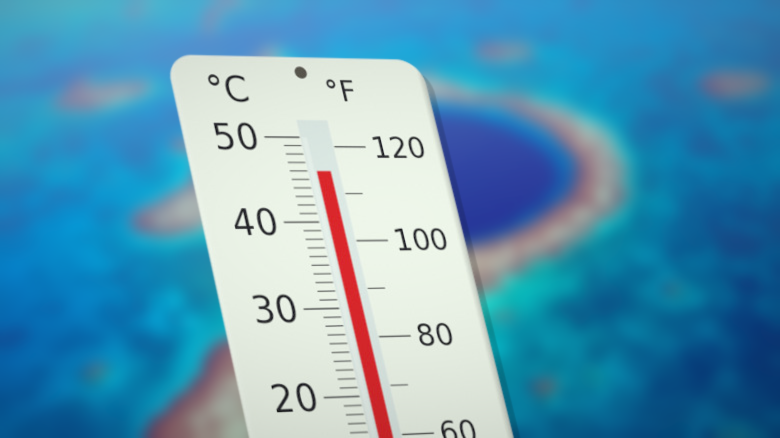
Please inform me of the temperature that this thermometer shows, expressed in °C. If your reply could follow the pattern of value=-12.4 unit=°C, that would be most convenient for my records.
value=46 unit=°C
